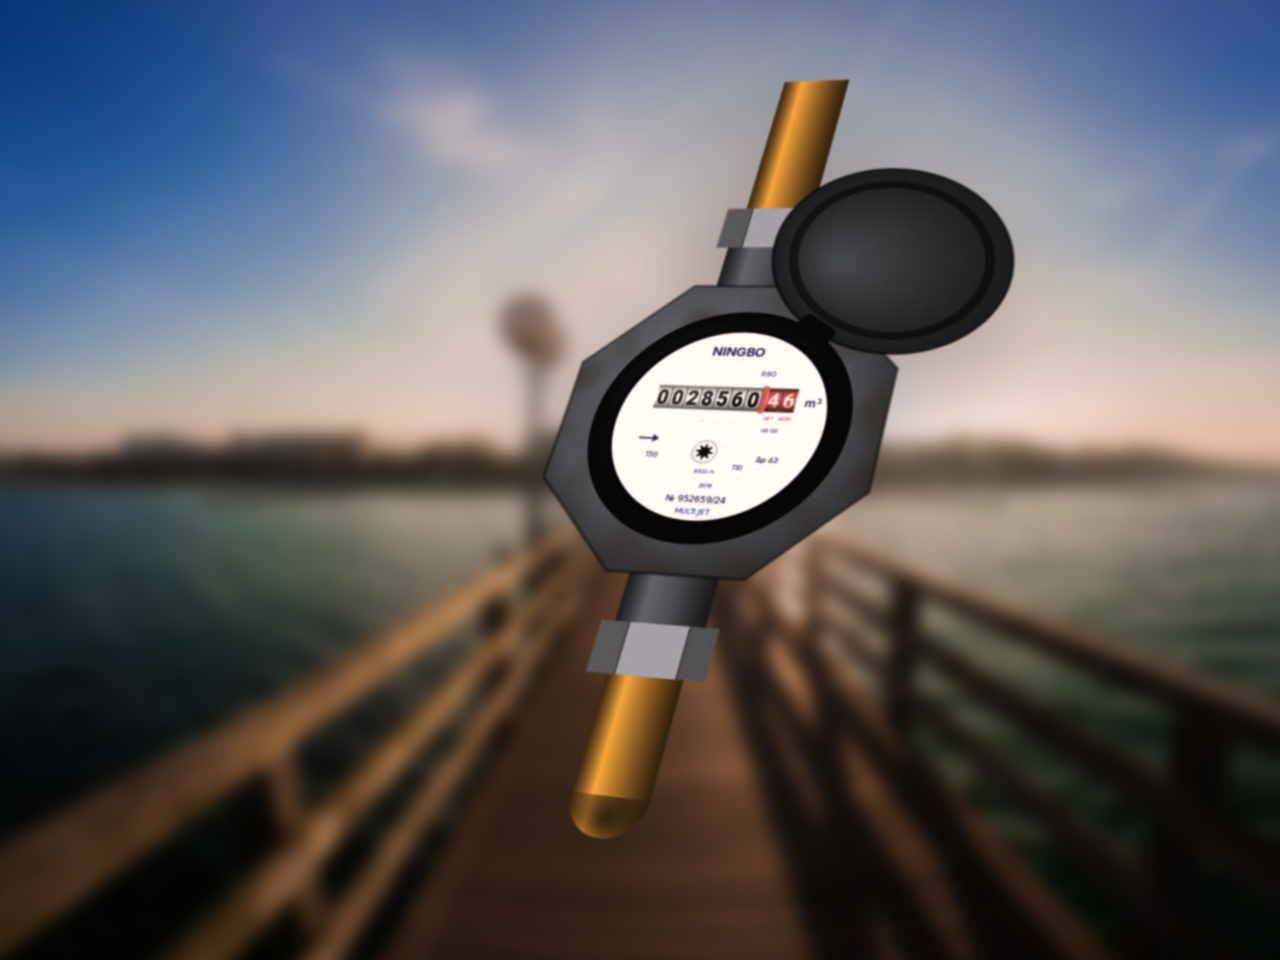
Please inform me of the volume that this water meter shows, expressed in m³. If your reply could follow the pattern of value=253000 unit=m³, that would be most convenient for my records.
value=28560.46 unit=m³
